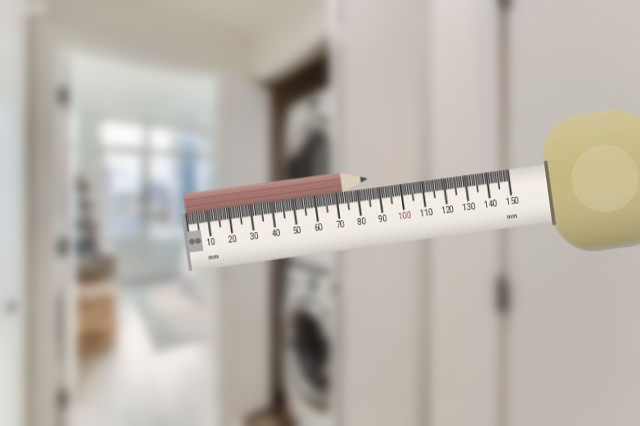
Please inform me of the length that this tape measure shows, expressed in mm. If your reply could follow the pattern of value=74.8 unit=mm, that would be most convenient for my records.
value=85 unit=mm
